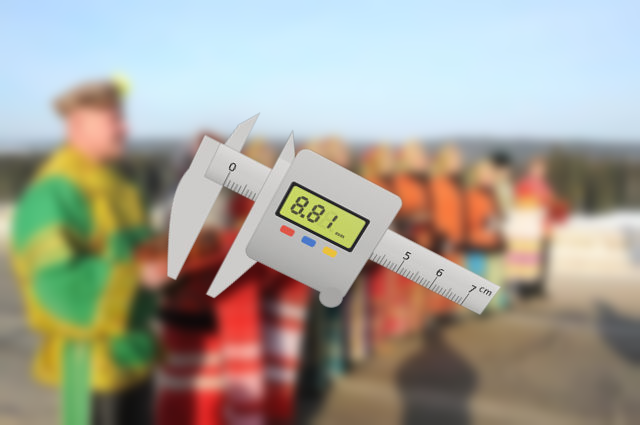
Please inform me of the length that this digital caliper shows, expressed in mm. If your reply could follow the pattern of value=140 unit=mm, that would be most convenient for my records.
value=8.81 unit=mm
